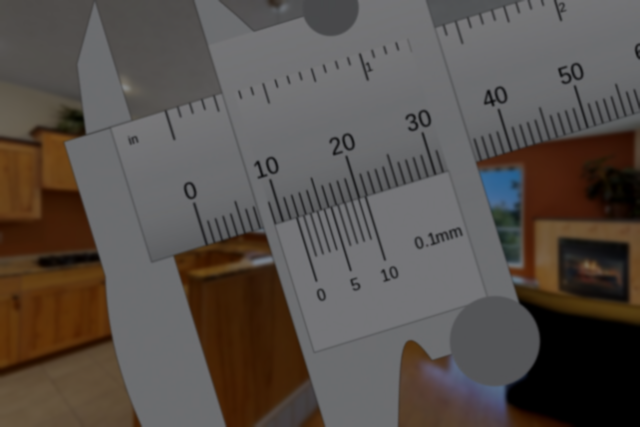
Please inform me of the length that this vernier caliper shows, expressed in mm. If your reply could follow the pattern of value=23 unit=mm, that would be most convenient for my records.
value=11.8 unit=mm
